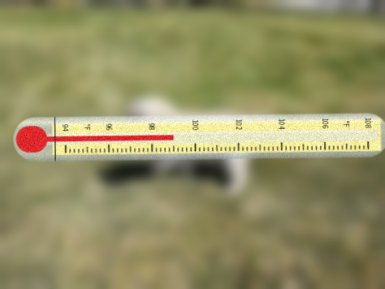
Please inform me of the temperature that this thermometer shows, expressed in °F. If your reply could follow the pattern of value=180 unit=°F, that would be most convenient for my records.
value=99 unit=°F
